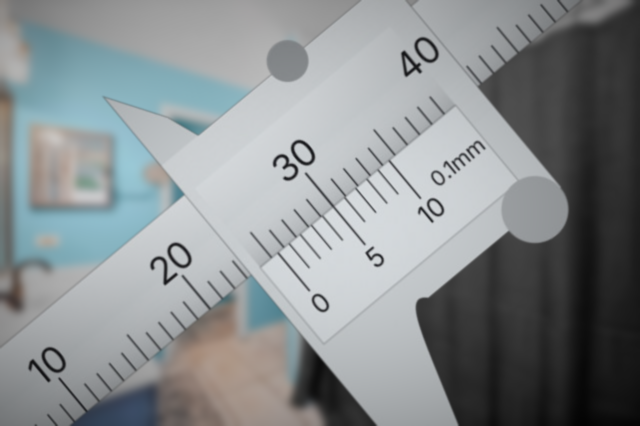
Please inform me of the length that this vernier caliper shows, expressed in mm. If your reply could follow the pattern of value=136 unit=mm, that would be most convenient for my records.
value=25.5 unit=mm
